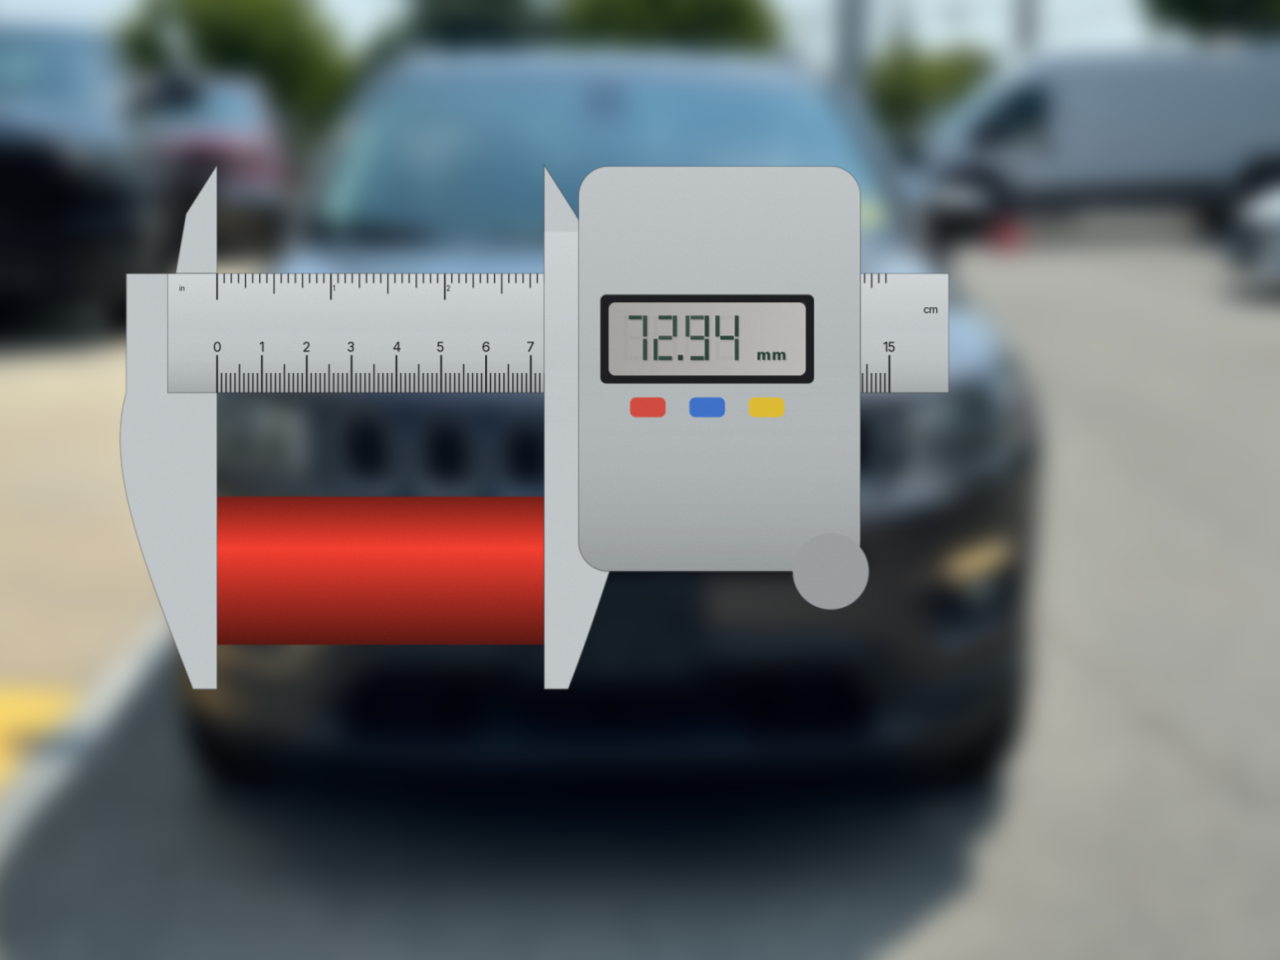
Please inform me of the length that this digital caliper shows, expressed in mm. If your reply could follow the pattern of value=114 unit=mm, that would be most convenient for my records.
value=72.94 unit=mm
